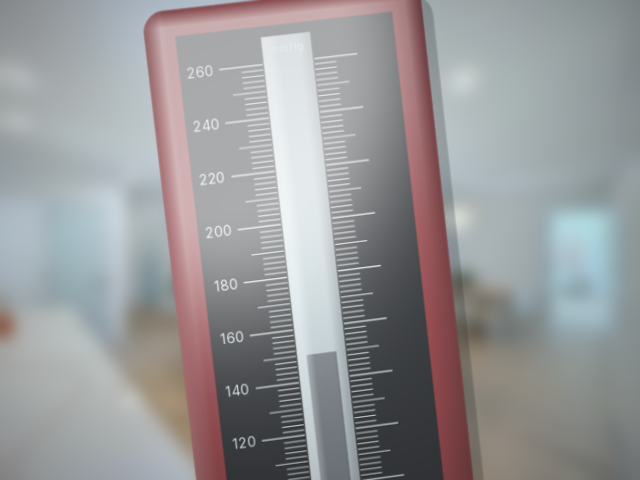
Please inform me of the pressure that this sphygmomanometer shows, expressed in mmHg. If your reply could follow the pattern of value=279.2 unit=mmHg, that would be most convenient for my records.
value=150 unit=mmHg
